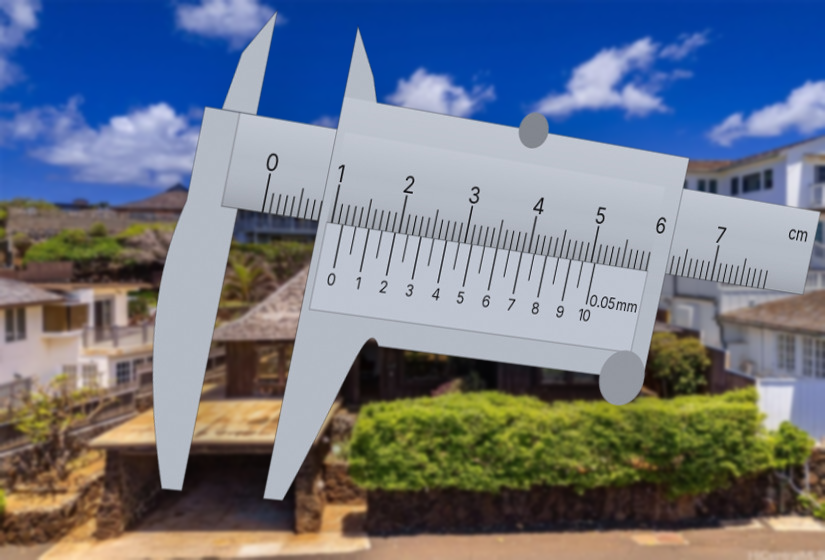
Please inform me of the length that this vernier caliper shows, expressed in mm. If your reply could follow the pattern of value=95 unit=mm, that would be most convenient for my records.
value=11.6 unit=mm
